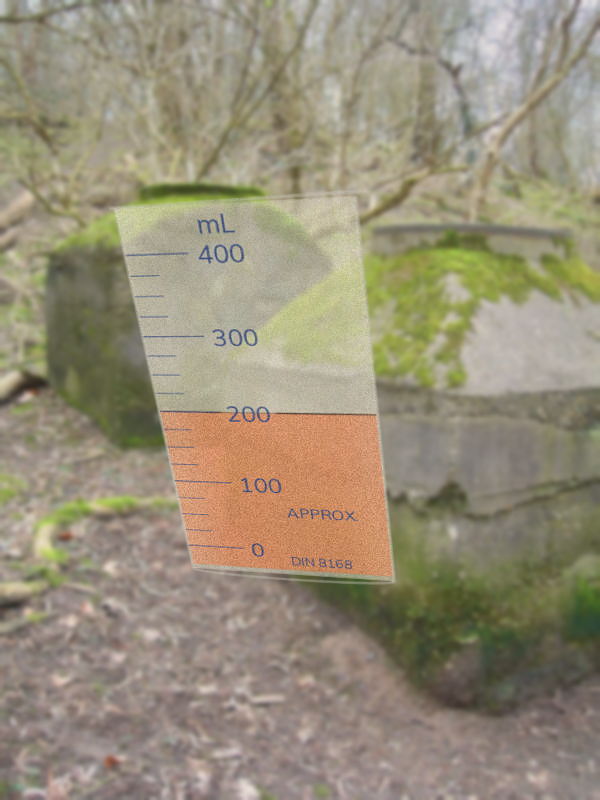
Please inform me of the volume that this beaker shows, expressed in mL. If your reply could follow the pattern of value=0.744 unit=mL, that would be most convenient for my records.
value=200 unit=mL
